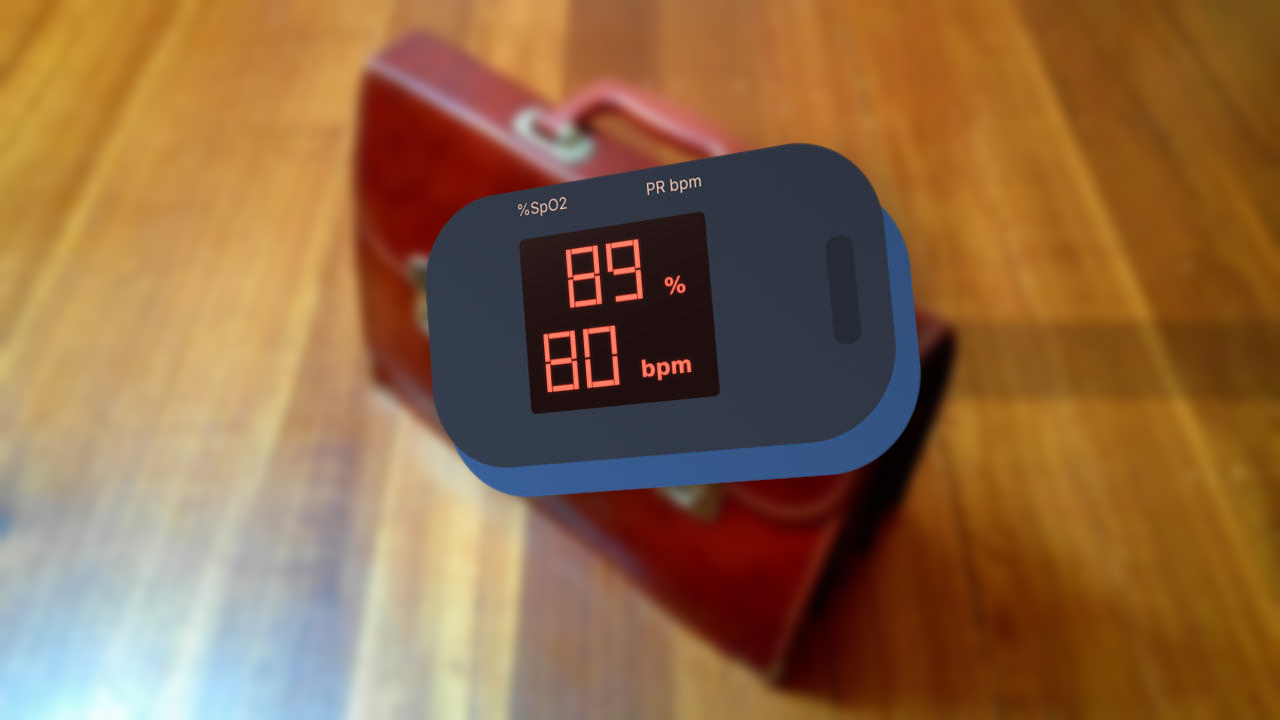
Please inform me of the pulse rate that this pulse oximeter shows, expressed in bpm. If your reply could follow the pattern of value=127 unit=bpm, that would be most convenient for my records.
value=80 unit=bpm
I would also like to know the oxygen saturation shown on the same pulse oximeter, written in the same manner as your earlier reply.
value=89 unit=%
